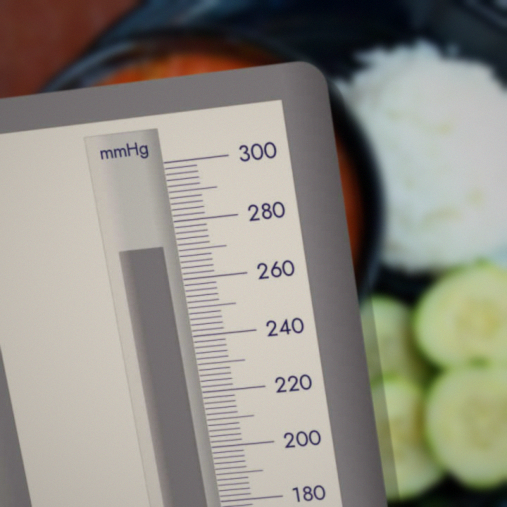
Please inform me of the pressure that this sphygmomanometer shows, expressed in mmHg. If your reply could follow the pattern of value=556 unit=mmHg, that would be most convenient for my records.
value=272 unit=mmHg
